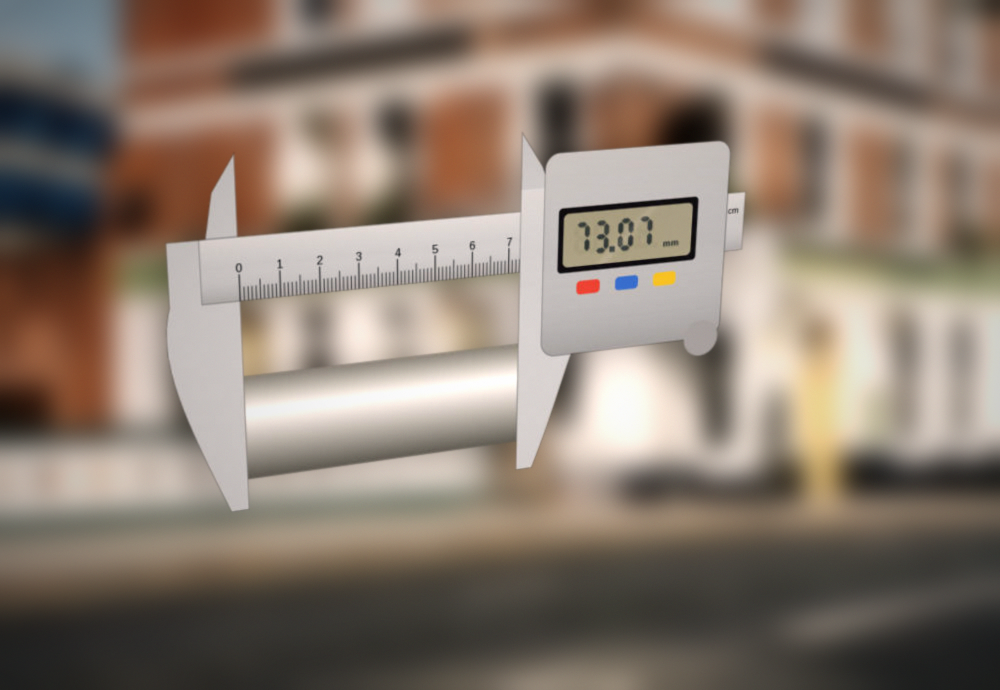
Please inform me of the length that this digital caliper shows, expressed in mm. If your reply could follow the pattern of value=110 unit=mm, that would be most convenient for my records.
value=73.07 unit=mm
